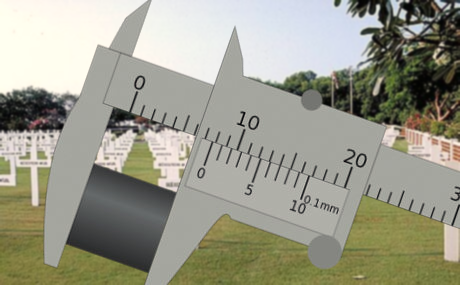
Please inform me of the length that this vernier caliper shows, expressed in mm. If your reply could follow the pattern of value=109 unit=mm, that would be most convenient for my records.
value=7.7 unit=mm
